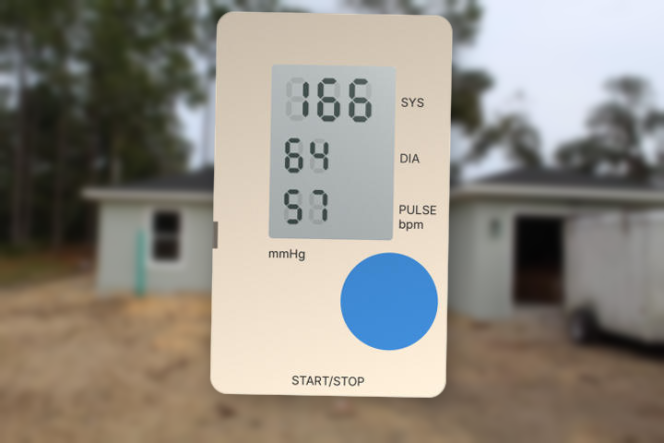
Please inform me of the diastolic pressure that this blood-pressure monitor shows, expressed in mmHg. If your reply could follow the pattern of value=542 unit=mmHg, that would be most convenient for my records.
value=64 unit=mmHg
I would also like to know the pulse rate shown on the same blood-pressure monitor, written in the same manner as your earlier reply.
value=57 unit=bpm
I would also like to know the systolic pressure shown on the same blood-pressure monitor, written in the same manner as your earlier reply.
value=166 unit=mmHg
